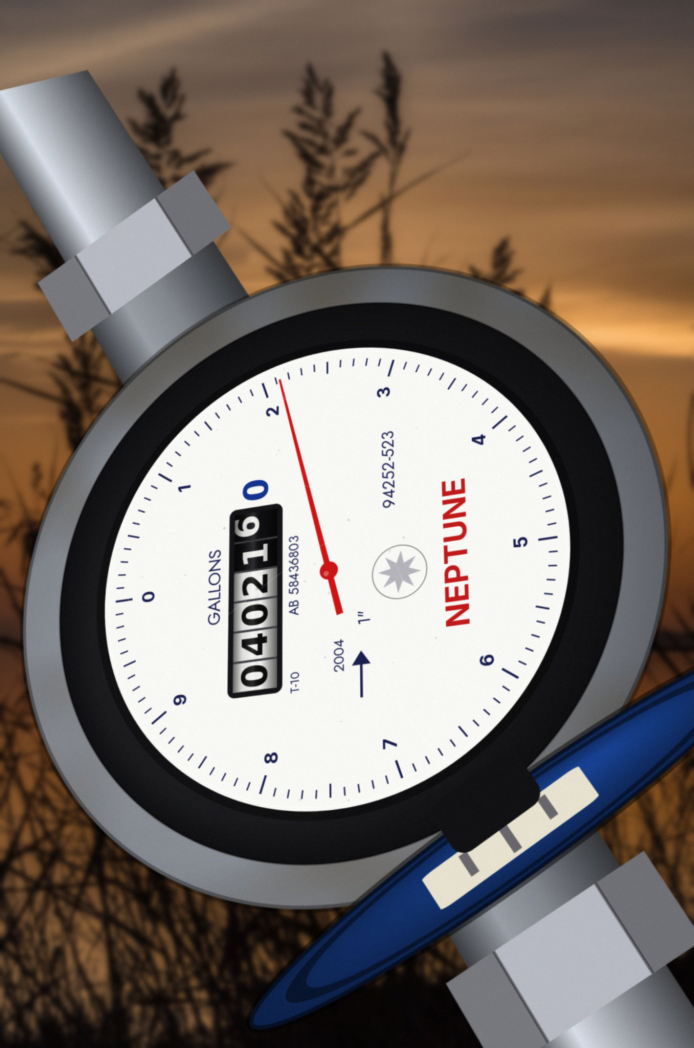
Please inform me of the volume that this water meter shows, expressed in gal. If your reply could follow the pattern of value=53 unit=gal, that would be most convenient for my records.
value=402162.1 unit=gal
